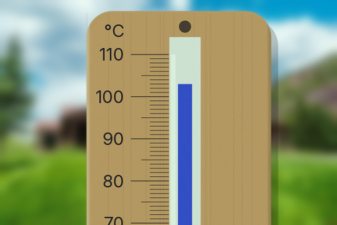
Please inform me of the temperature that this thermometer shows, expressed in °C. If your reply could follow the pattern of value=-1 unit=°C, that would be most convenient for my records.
value=103 unit=°C
